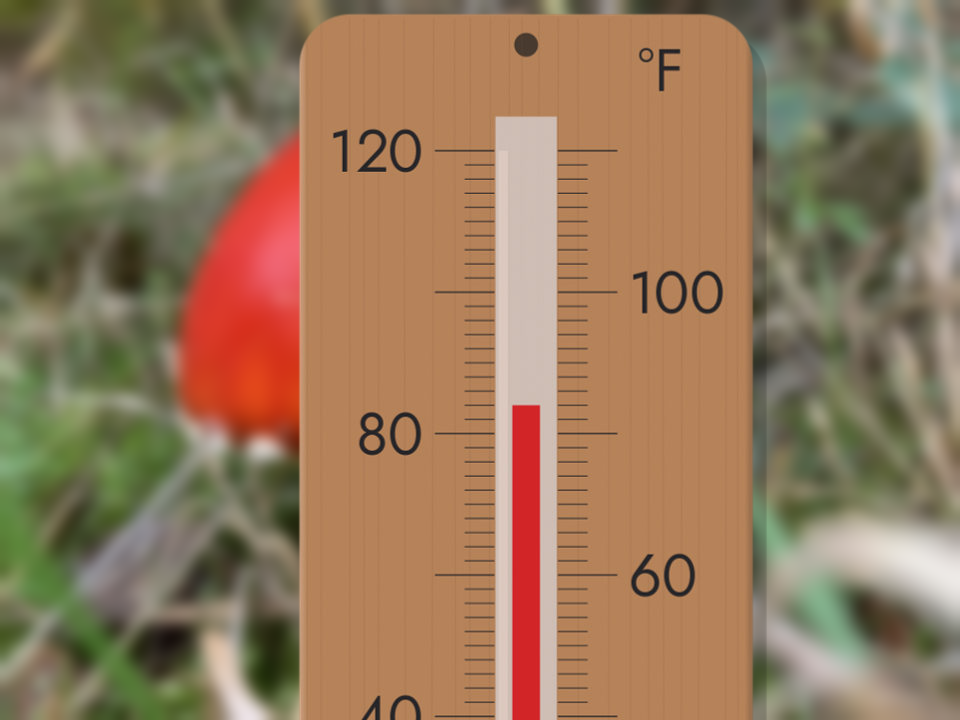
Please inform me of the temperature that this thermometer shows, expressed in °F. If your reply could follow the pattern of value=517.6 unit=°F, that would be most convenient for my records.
value=84 unit=°F
